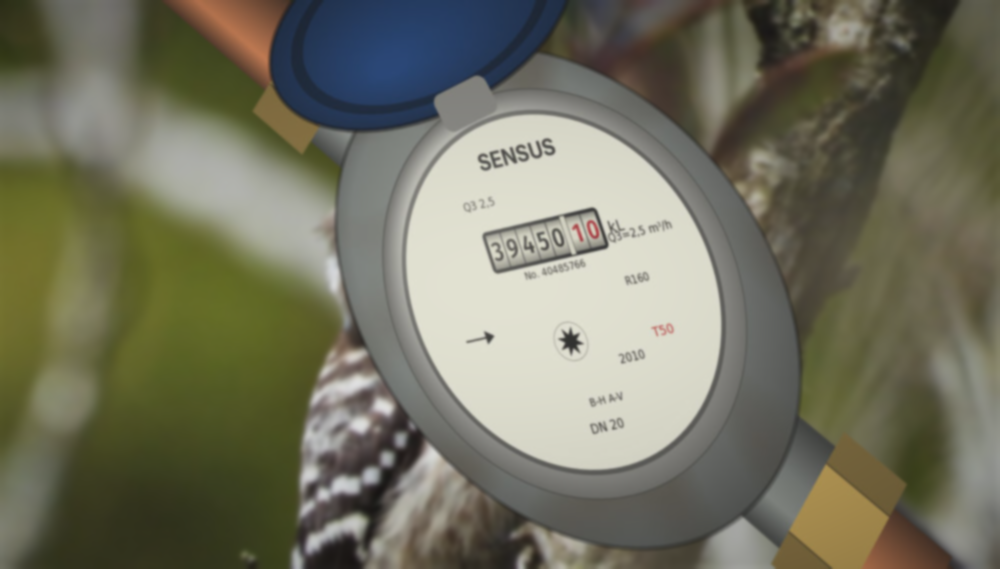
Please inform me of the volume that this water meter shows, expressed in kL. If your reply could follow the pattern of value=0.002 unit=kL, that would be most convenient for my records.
value=39450.10 unit=kL
